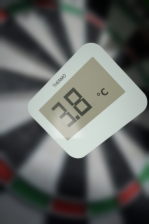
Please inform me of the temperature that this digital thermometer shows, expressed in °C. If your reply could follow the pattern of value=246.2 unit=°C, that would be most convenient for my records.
value=3.8 unit=°C
